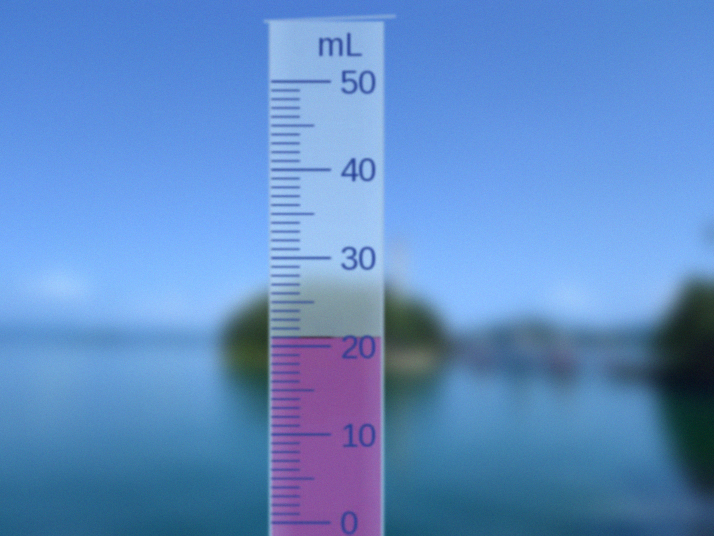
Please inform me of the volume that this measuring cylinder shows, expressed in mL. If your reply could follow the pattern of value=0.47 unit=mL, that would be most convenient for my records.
value=21 unit=mL
